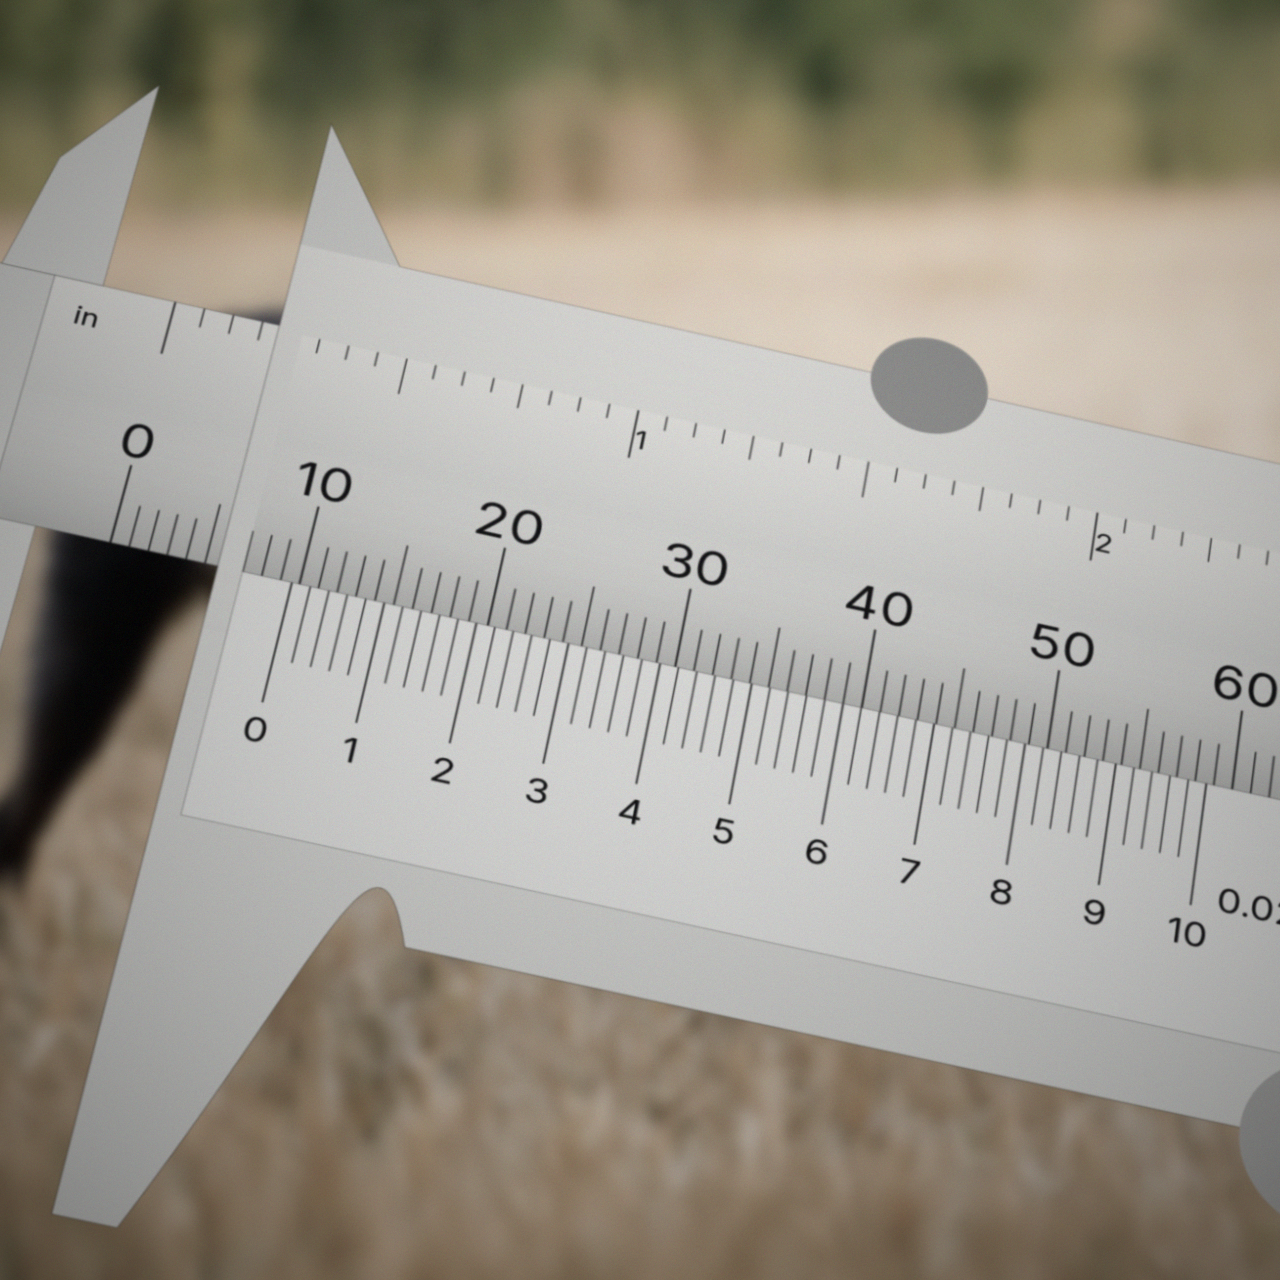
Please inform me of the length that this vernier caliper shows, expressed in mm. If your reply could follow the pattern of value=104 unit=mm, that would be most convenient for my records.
value=9.6 unit=mm
